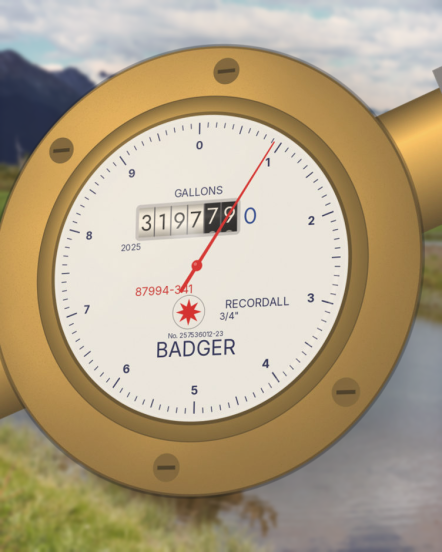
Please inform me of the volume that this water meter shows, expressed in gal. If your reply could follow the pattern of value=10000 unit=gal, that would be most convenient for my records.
value=3197790.9 unit=gal
